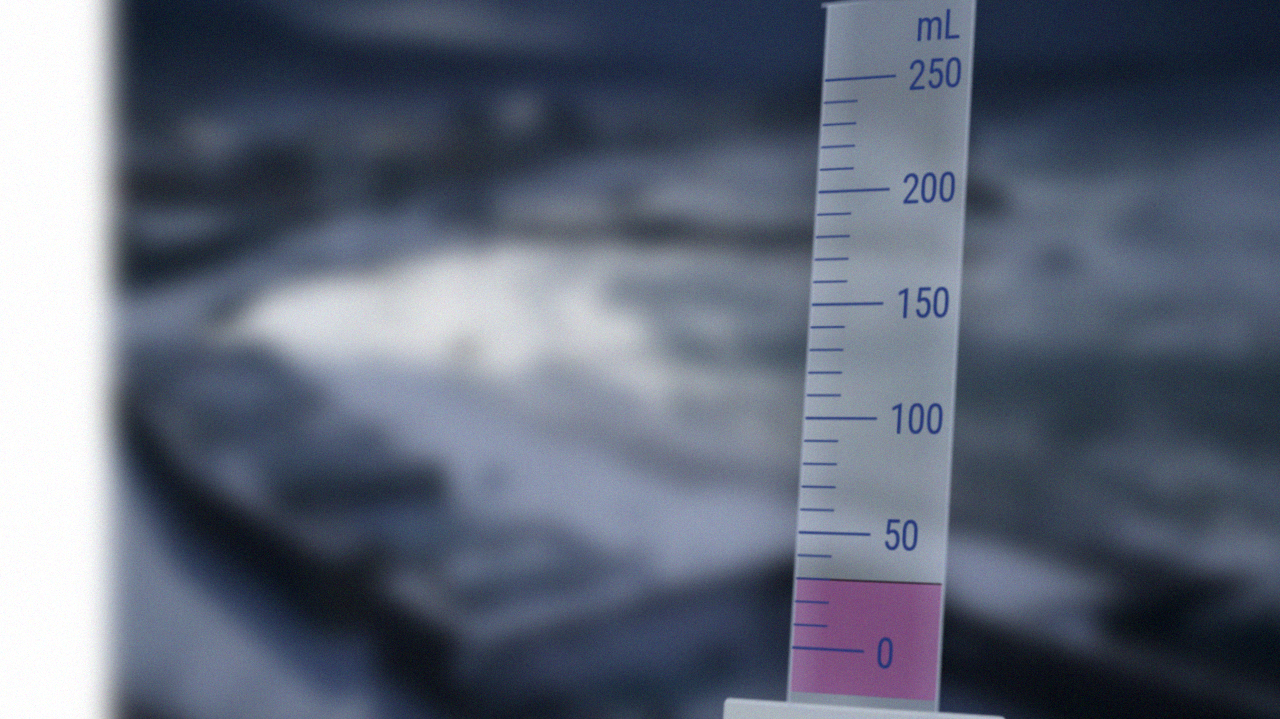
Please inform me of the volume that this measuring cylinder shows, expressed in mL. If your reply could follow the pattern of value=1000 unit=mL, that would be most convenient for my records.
value=30 unit=mL
